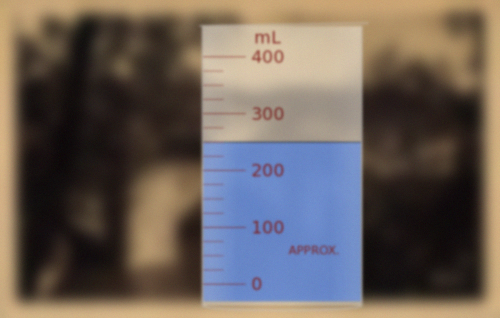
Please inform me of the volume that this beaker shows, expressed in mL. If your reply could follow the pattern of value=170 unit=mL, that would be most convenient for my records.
value=250 unit=mL
